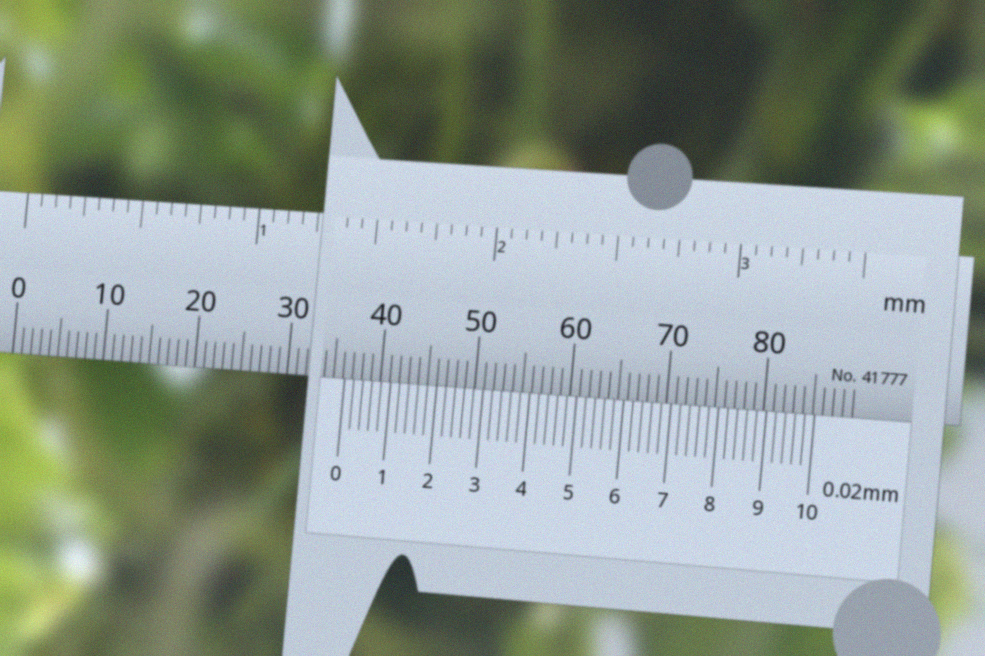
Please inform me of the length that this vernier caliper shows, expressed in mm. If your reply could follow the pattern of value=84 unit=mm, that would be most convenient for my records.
value=36.2 unit=mm
